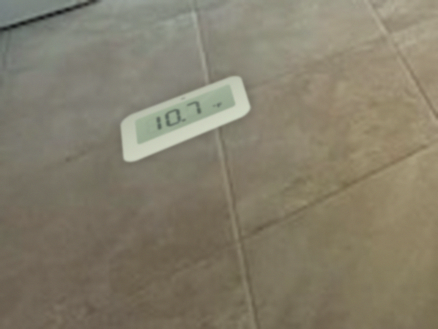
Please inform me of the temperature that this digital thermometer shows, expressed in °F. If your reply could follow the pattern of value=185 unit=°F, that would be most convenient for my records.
value=10.7 unit=°F
